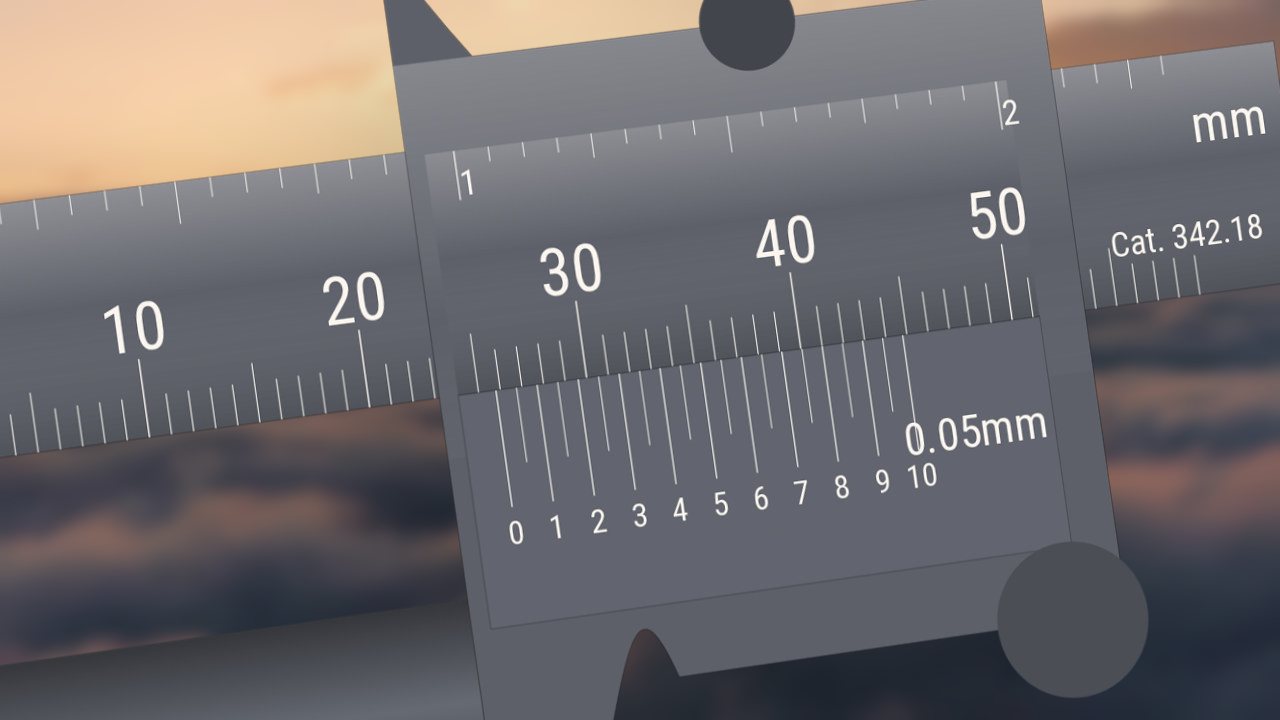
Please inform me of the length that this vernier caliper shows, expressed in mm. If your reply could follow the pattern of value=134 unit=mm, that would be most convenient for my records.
value=25.8 unit=mm
